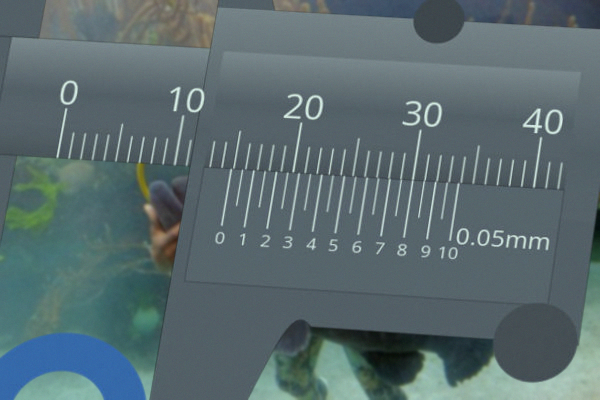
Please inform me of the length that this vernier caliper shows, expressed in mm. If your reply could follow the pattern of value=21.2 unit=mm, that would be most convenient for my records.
value=14.8 unit=mm
